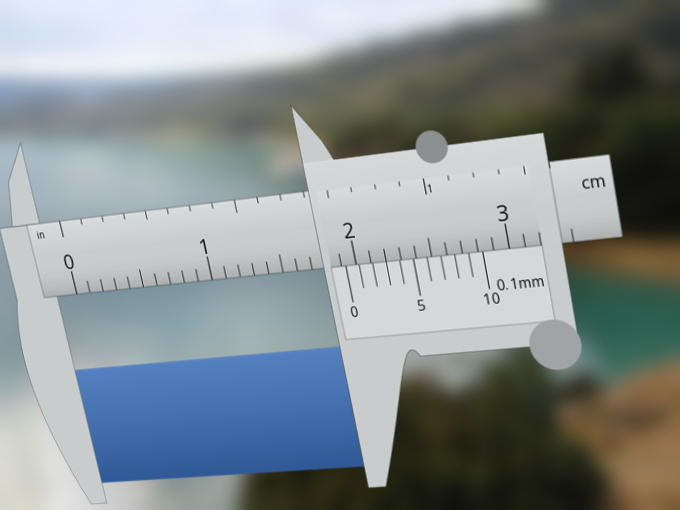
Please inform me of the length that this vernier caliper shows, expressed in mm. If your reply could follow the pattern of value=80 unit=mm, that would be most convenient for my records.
value=19.3 unit=mm
